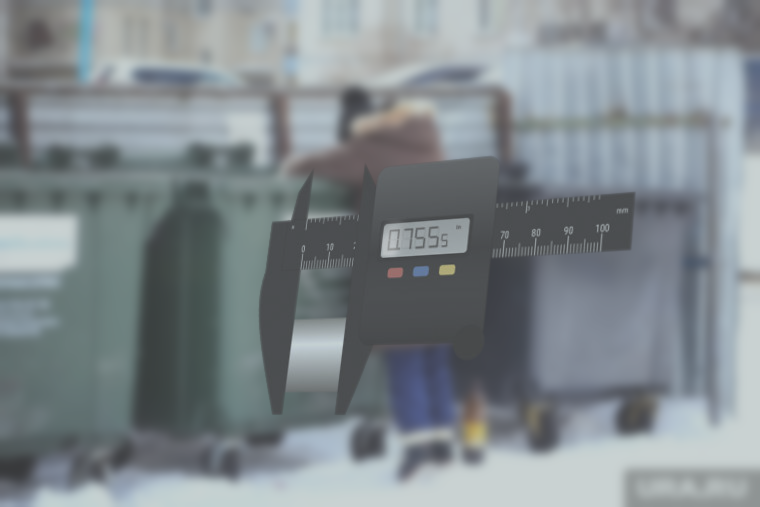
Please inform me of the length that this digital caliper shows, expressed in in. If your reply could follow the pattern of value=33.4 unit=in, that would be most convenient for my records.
value=0.7555 unit=in
